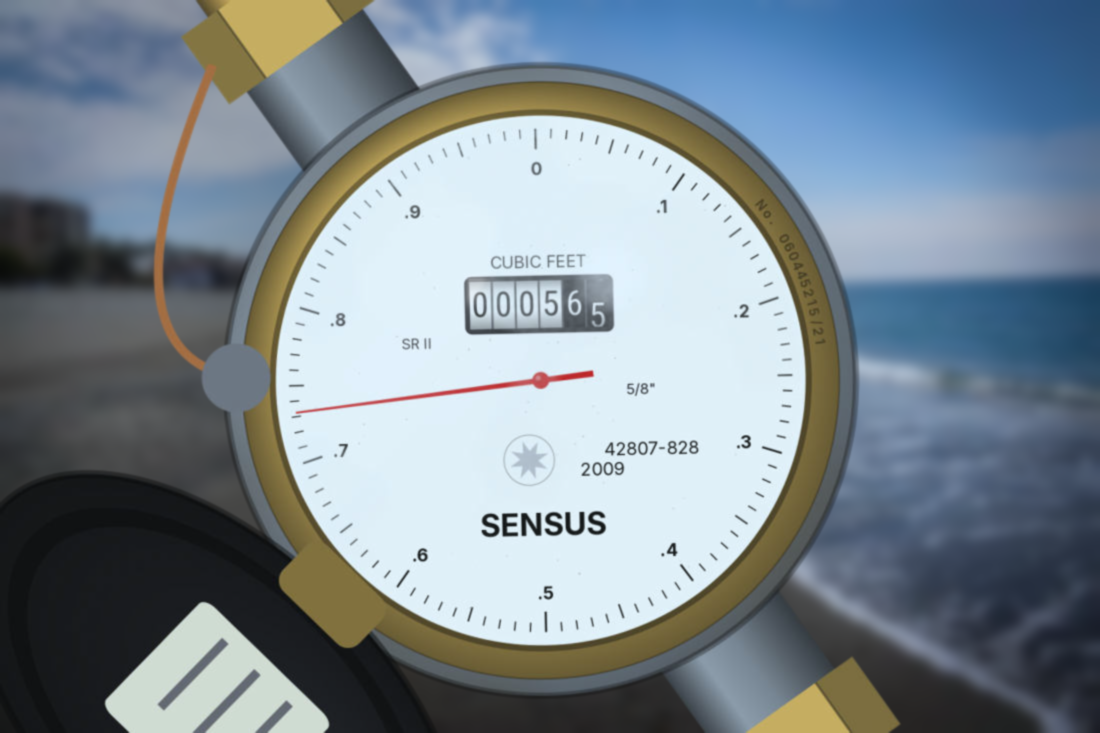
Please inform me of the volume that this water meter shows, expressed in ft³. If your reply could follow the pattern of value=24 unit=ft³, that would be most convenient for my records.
value=564.73 unit=ft³
